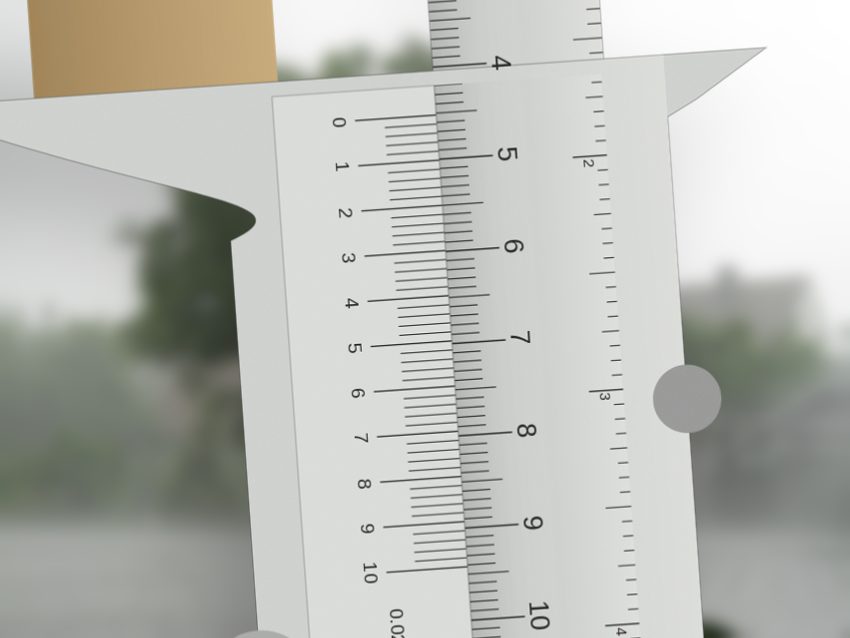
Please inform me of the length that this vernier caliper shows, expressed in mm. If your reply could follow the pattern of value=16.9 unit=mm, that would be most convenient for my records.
value=45.2 unit=mm
